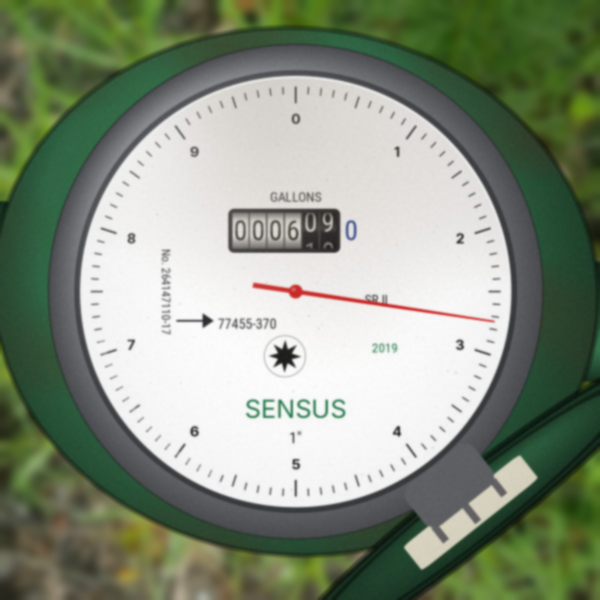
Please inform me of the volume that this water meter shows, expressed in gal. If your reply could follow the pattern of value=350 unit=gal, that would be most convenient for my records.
value=6092.7 unit=gal
